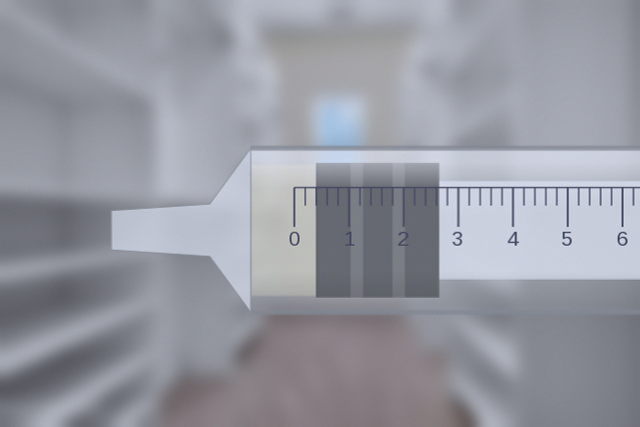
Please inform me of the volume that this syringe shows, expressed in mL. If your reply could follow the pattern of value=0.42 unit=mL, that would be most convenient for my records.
value=0.4 unit=mL
